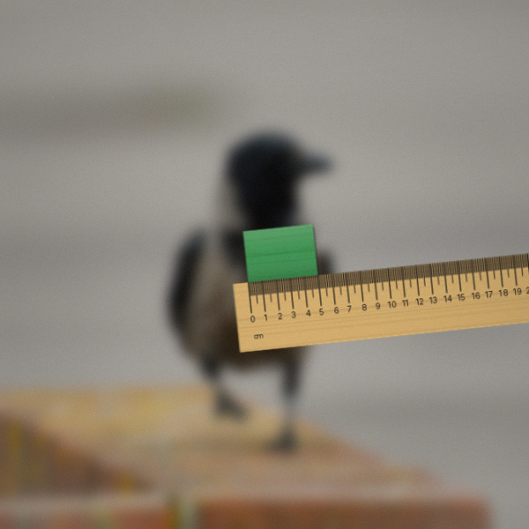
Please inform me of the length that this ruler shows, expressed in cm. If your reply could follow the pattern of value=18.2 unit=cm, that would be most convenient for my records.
value=5 unit=cm
